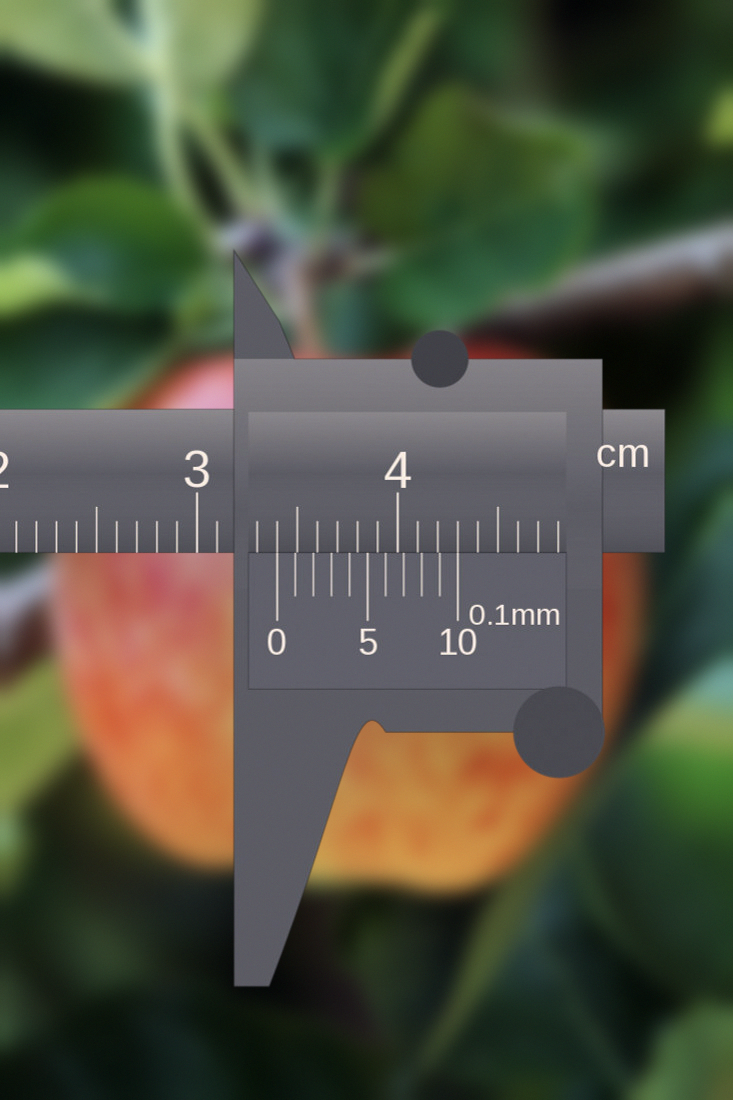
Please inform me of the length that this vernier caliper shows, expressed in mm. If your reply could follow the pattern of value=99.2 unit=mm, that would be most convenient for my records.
value=34.0 unit=mm
